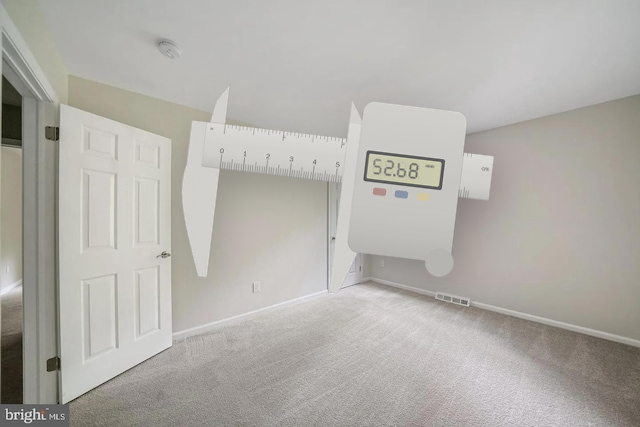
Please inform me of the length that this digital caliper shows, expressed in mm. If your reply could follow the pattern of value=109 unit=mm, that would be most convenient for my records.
value=52.68 unit=mm
